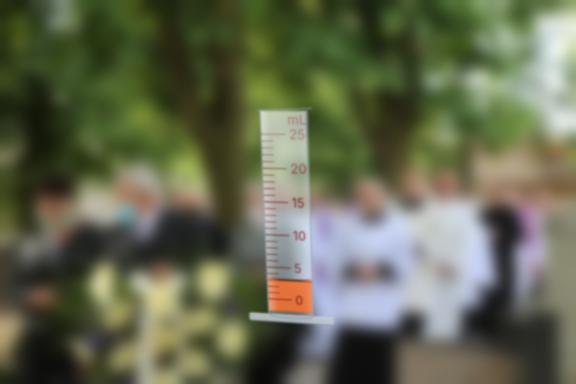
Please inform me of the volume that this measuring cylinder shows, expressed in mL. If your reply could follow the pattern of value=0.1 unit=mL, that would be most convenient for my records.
value=3 unit=mL
